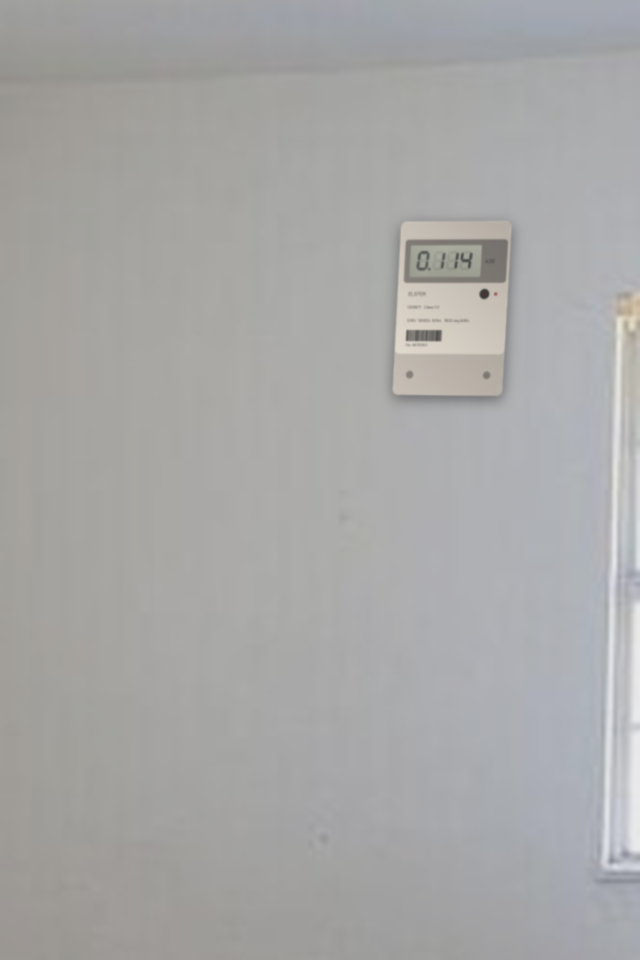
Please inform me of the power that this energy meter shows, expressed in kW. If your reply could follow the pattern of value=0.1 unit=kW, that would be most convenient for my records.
value=0.114 unit=kW
